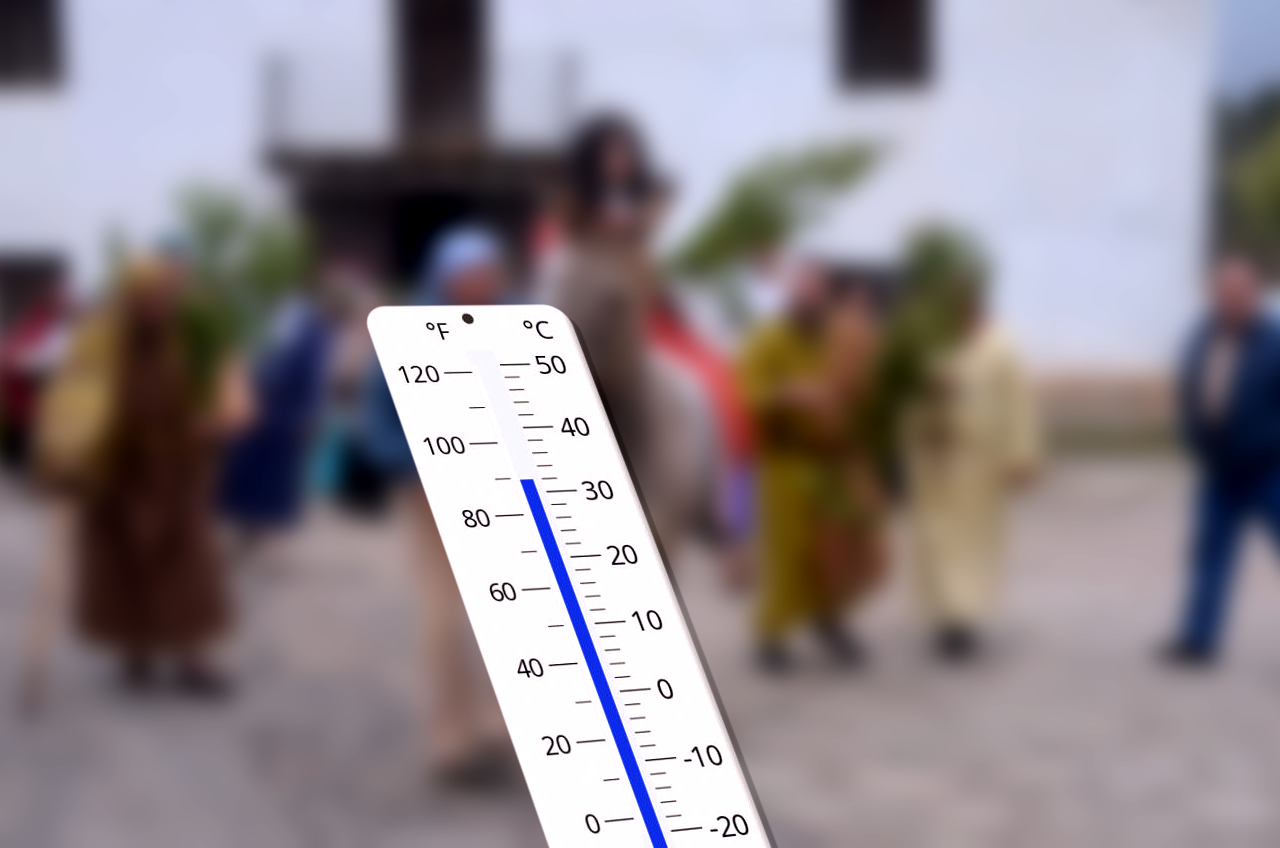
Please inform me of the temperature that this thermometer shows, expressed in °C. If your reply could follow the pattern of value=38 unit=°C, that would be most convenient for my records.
value=32 unit=°C
